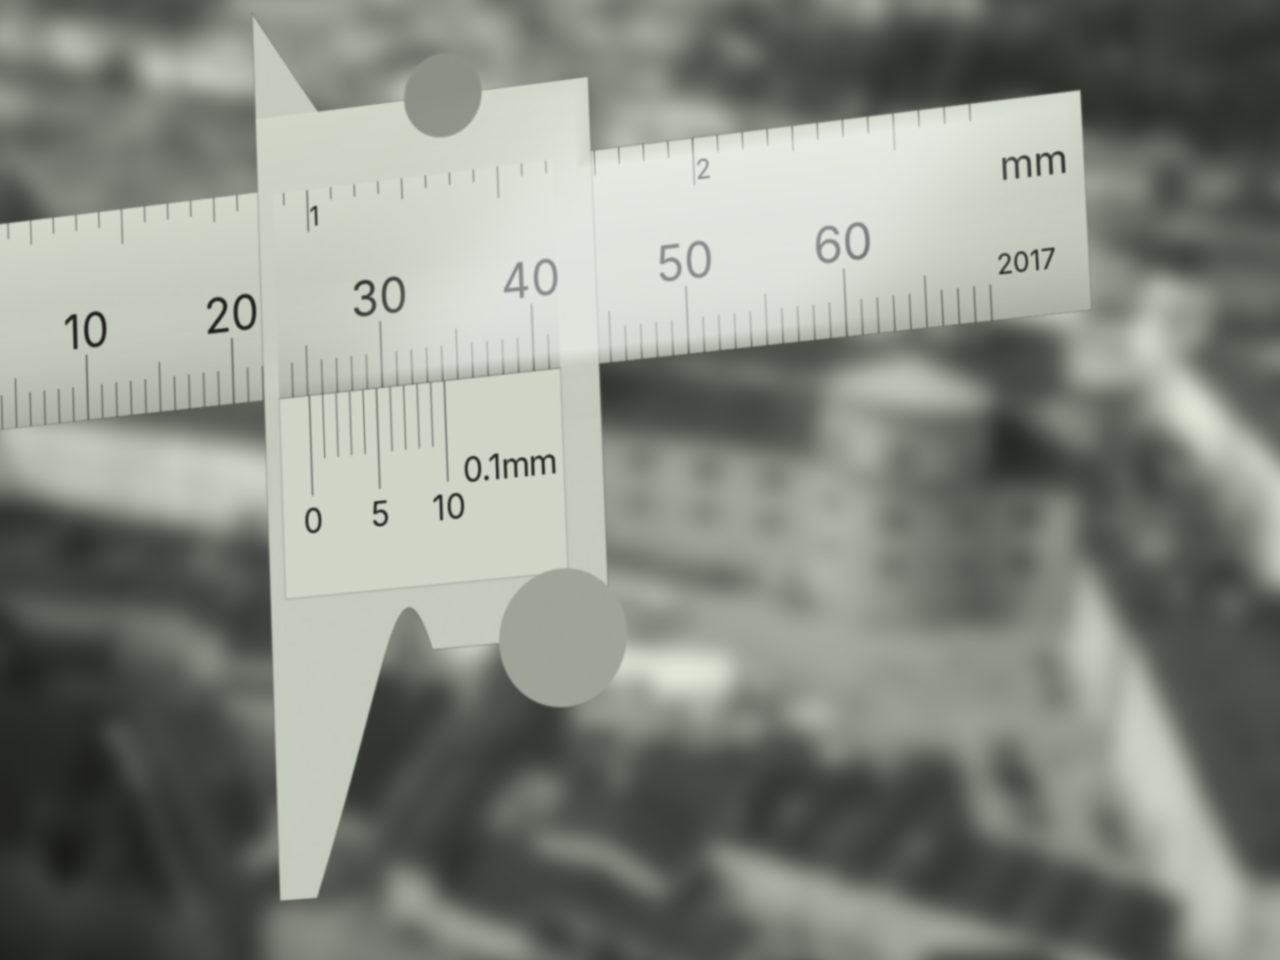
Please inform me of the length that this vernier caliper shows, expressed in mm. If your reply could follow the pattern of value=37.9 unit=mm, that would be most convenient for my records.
value=25.1 unit=mm
